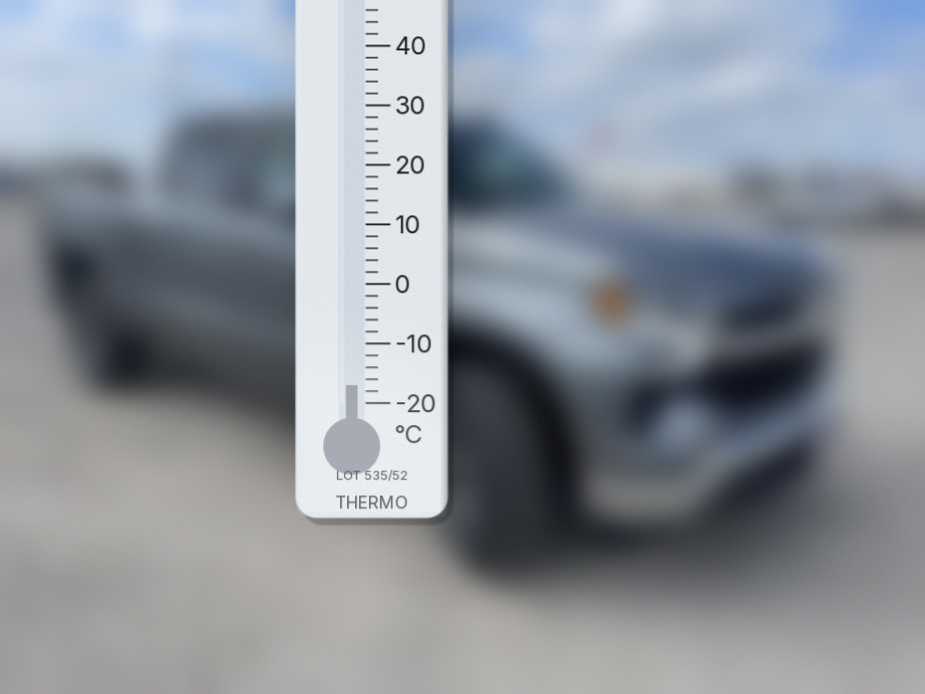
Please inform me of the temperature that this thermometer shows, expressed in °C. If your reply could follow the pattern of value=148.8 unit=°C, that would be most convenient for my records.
value=-17 unit=°C
